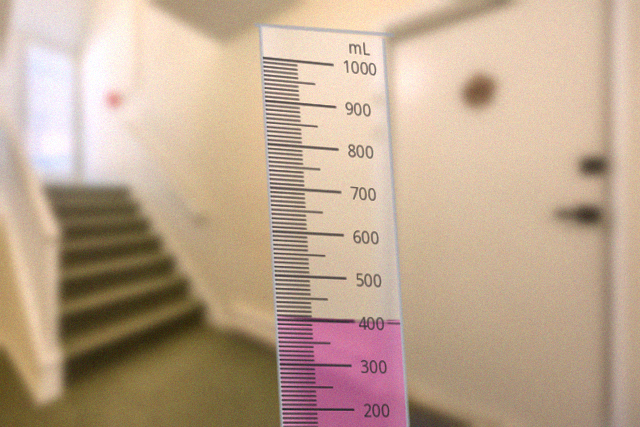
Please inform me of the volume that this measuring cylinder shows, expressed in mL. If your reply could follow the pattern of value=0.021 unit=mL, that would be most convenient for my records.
value=400 unit=mL
